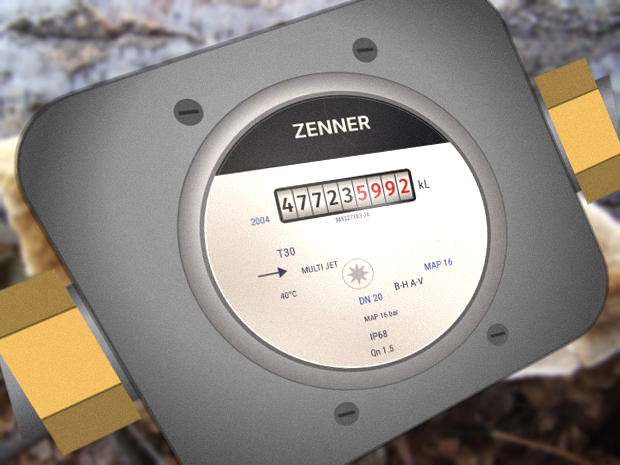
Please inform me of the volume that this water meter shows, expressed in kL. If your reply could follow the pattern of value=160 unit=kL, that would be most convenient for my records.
value=47723.5992 unit=kL
